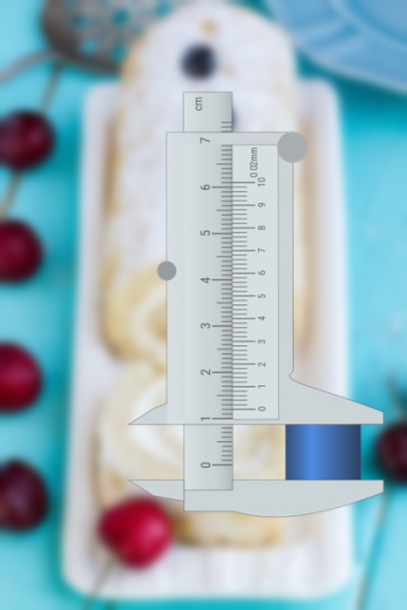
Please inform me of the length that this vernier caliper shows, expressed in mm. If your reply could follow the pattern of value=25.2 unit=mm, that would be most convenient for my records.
value=12.0 unit=mm
